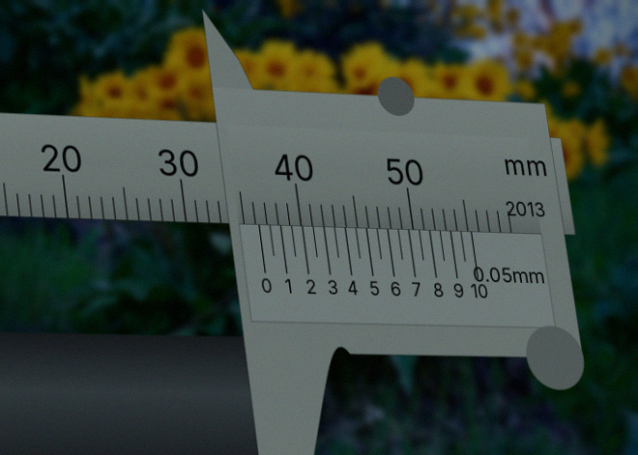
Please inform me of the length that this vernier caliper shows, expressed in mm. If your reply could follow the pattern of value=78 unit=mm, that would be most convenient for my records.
value=36.3 unit=mm
